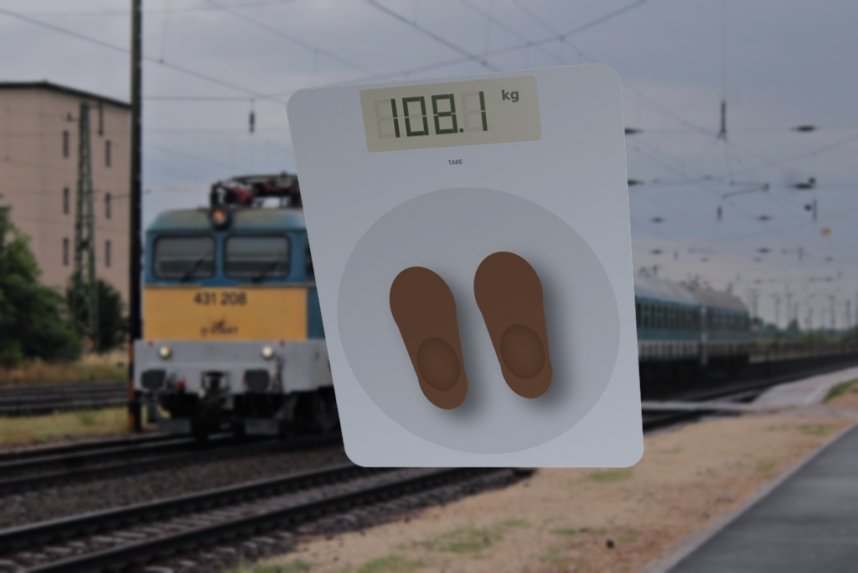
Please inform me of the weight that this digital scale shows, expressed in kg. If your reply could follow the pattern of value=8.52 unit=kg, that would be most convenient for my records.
value=108.1 unit=kg
